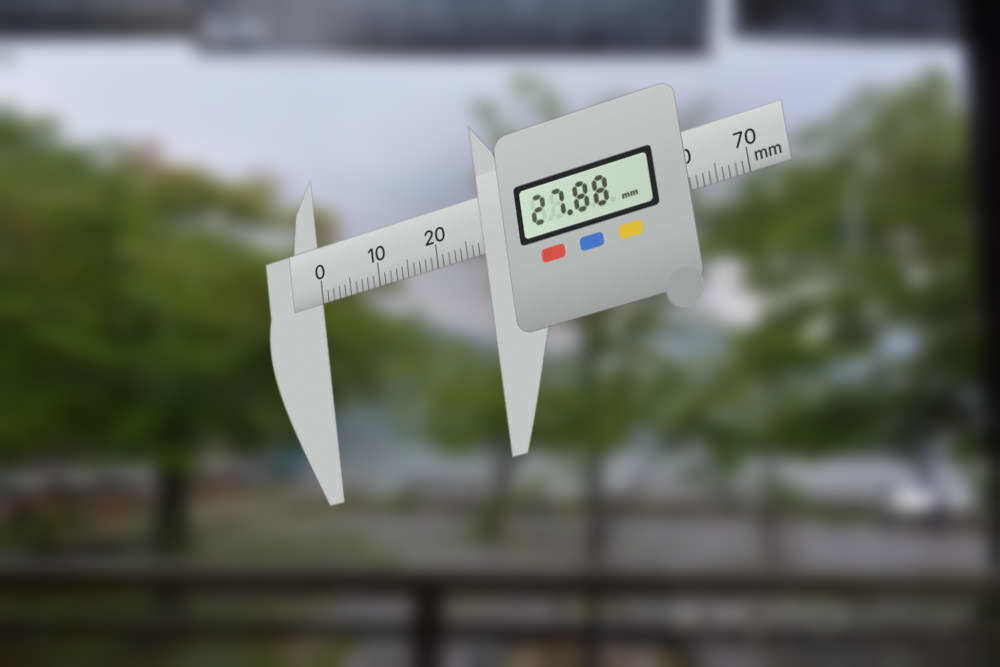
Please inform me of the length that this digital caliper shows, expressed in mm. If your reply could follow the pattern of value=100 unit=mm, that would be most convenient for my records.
value=27.88 unit=mm
